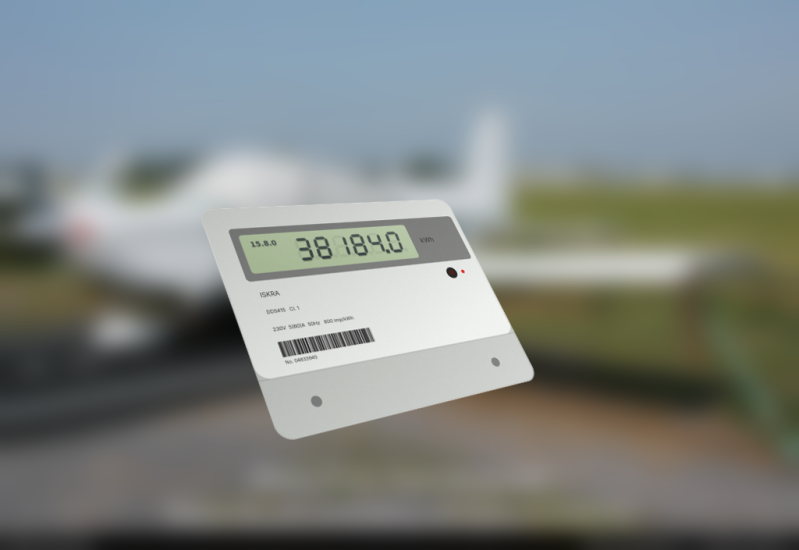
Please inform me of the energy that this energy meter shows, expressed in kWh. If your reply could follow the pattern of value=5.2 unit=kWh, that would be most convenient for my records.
value=38184.0 unit=kWh
